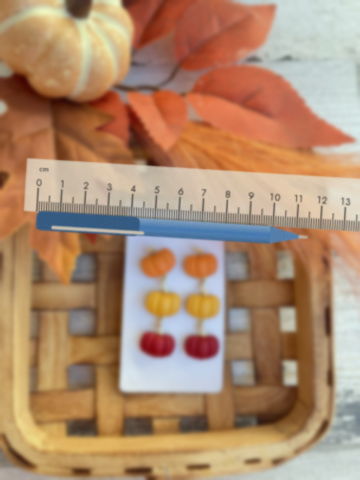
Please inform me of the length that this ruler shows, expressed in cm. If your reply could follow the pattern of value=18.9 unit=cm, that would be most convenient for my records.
value=11.5 unit=cm
